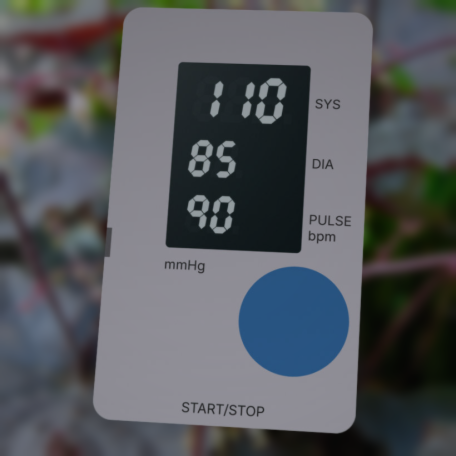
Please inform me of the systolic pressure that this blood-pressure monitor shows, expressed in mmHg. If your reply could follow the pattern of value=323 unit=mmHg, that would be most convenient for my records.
value=110 unit=mmHg
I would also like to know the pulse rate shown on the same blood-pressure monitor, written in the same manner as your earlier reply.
value=90 unit=bpm
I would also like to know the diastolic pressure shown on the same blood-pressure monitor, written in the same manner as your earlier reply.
value=85 unit=mmHg
